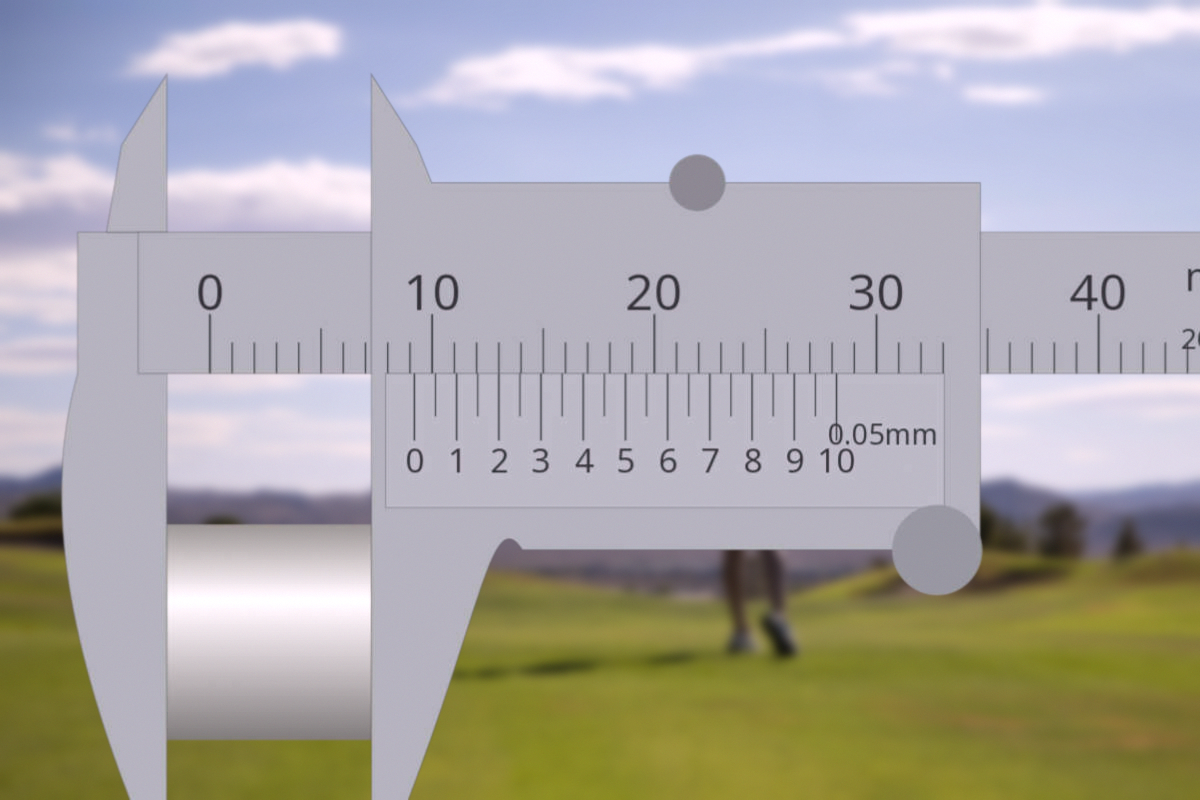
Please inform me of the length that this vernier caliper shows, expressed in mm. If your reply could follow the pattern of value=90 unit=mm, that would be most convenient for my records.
value=9.2 unit=mm
